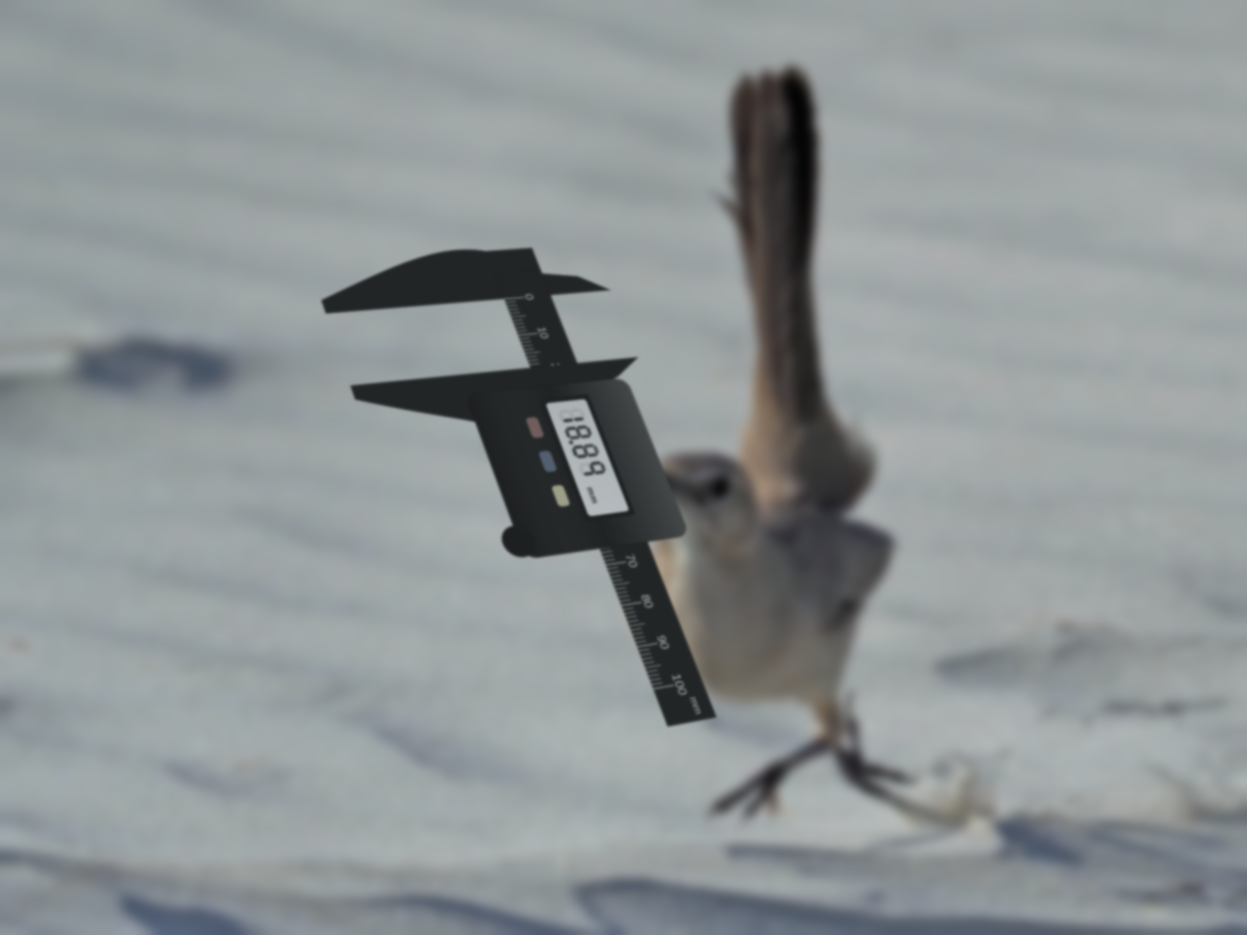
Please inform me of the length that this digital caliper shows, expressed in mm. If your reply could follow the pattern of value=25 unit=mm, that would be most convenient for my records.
value=18.89 unit=mm
